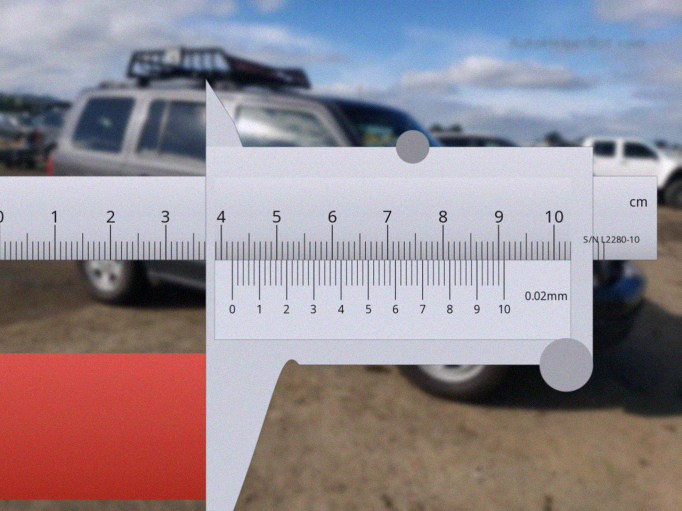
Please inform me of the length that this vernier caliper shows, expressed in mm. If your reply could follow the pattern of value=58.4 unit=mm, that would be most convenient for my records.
value=42.0 unit=mm
